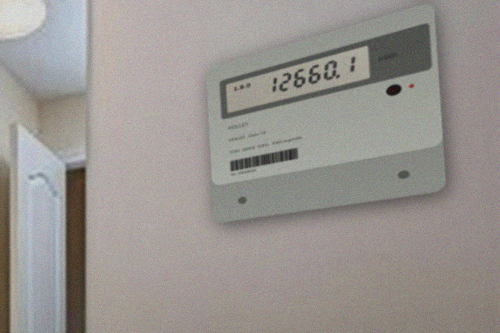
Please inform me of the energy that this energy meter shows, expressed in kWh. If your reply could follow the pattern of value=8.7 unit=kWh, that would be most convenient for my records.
value=12660.1 unit=kWh
